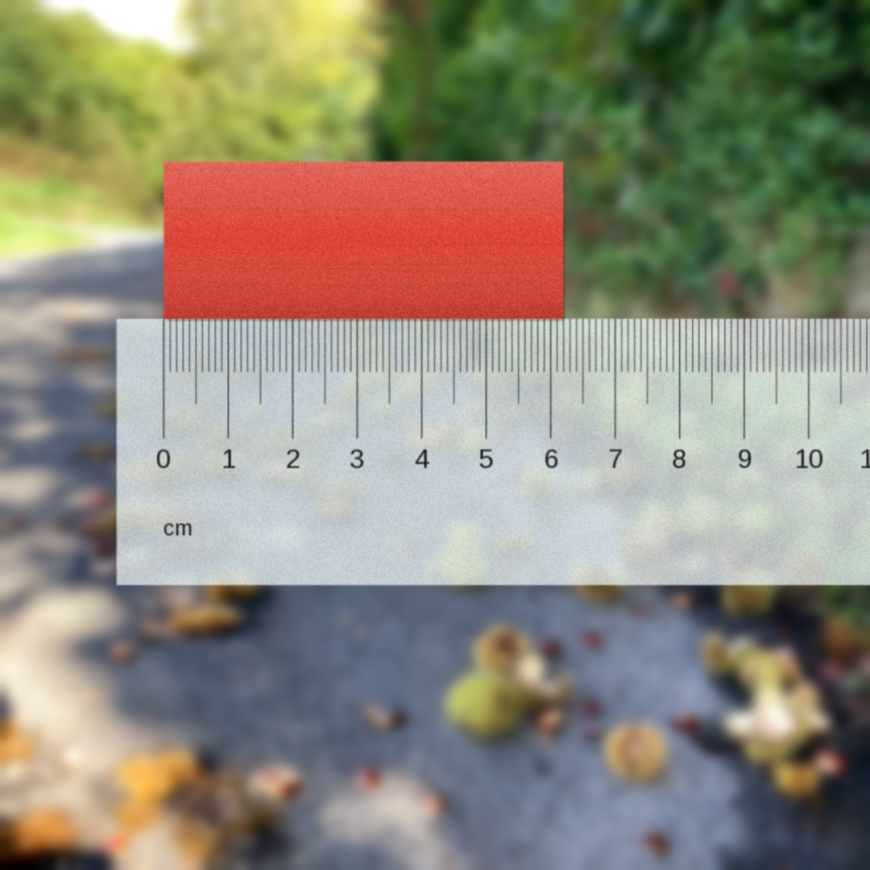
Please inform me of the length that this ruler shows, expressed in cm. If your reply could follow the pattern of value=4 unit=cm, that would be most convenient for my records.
value=6.2 unit=cm
